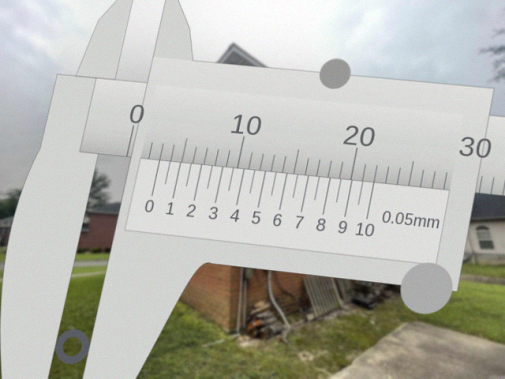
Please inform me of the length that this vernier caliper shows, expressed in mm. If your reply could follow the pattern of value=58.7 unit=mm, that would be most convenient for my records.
value=3.0 unit=mm
